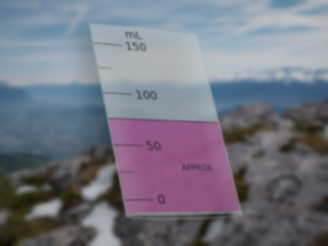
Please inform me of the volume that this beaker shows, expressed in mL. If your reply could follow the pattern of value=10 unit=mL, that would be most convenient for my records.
value=75 unit=mL
